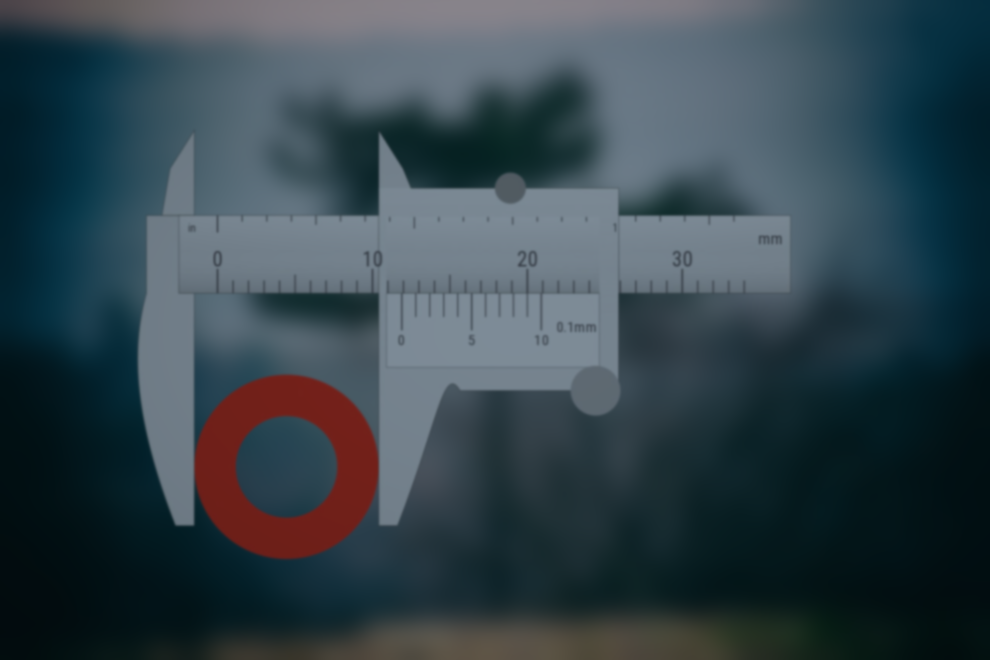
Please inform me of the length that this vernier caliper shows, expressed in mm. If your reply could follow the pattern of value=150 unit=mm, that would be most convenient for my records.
value=11.9 unit=mm
